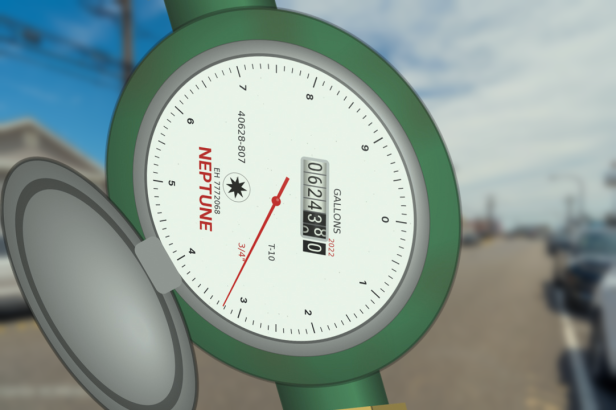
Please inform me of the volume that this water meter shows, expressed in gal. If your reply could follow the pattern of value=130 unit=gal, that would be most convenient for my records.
value=624383.2 unit=gal
